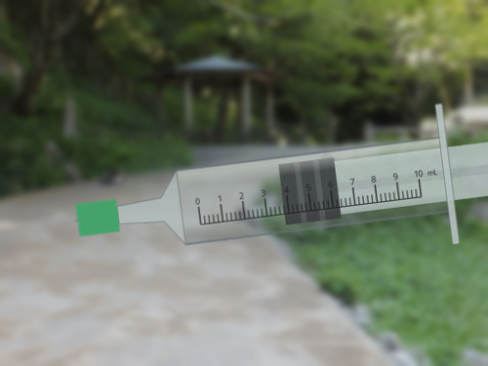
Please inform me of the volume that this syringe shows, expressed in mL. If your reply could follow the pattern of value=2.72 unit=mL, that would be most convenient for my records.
value=3.8 unit=mL
